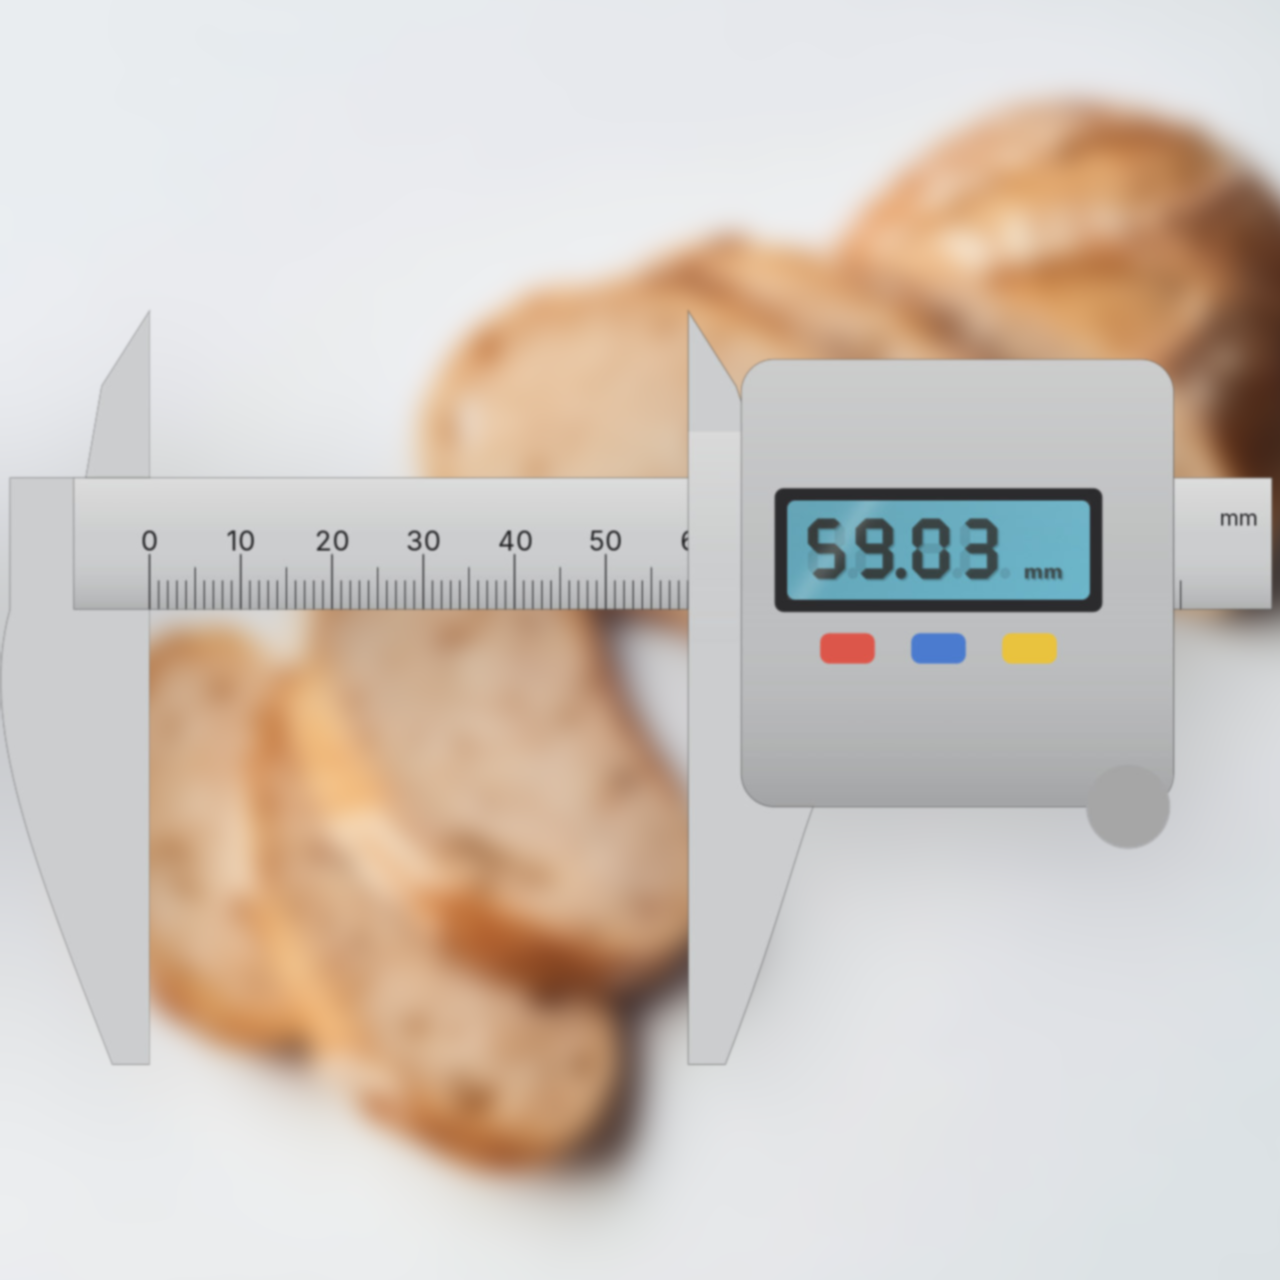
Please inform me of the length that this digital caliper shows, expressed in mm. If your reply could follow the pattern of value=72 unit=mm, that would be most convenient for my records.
value=59.03 unit=mm
